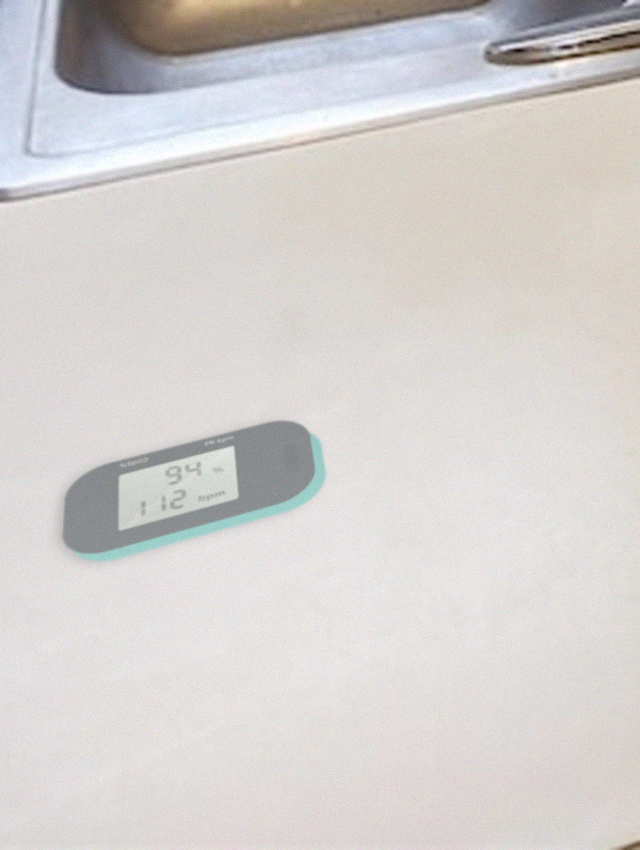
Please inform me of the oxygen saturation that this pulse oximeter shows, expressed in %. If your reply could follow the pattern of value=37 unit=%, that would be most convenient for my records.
value=94 unit=%
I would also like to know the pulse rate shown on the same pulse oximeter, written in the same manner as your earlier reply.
value=112 unit=bpm
